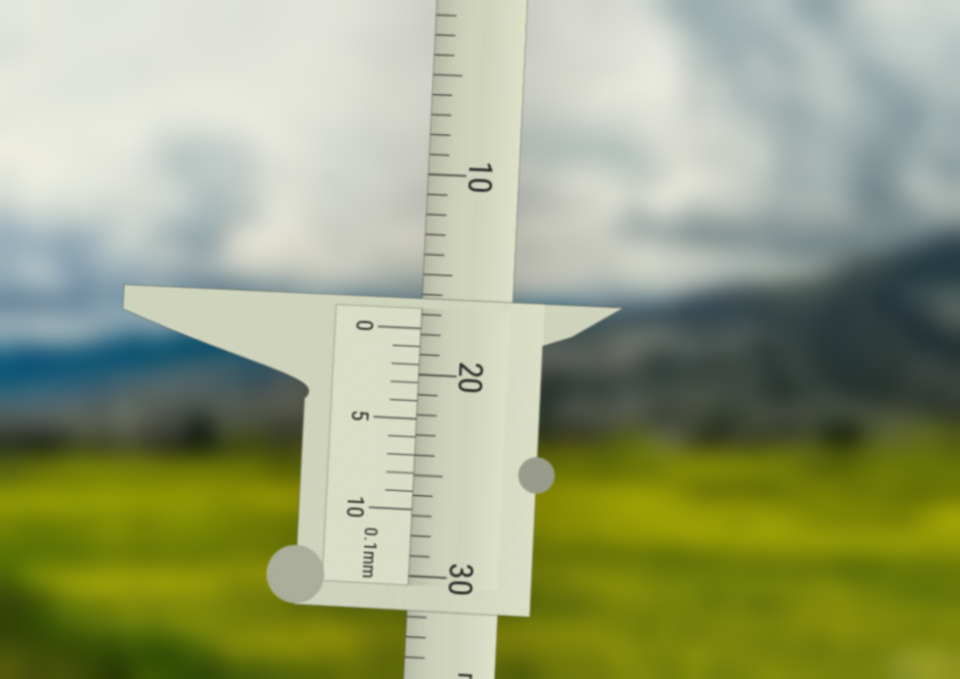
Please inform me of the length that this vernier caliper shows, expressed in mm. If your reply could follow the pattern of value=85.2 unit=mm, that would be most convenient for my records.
value=17.7 unit=mm
